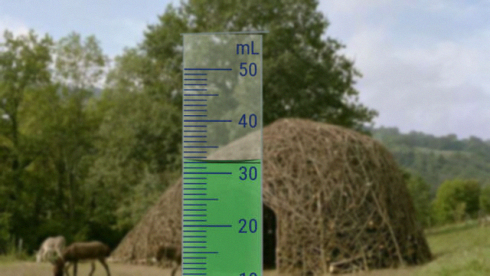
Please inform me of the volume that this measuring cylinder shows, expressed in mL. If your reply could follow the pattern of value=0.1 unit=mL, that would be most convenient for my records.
value=32 unit=mL
